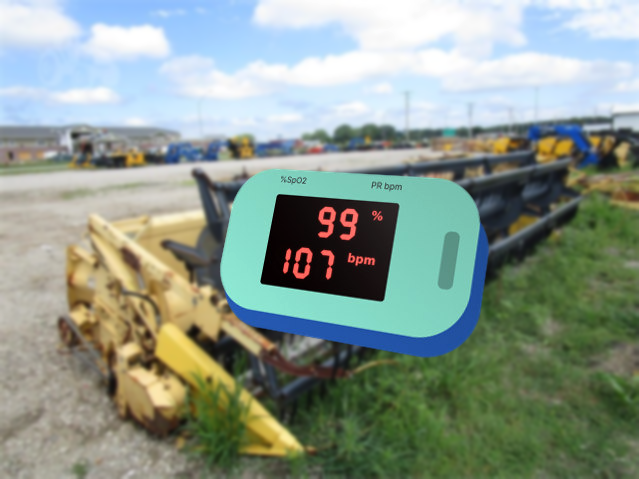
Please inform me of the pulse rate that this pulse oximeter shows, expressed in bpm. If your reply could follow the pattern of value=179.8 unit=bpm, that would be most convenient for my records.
value=107 unit=bpm
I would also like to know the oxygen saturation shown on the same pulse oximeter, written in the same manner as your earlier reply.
value=99 unit=%
